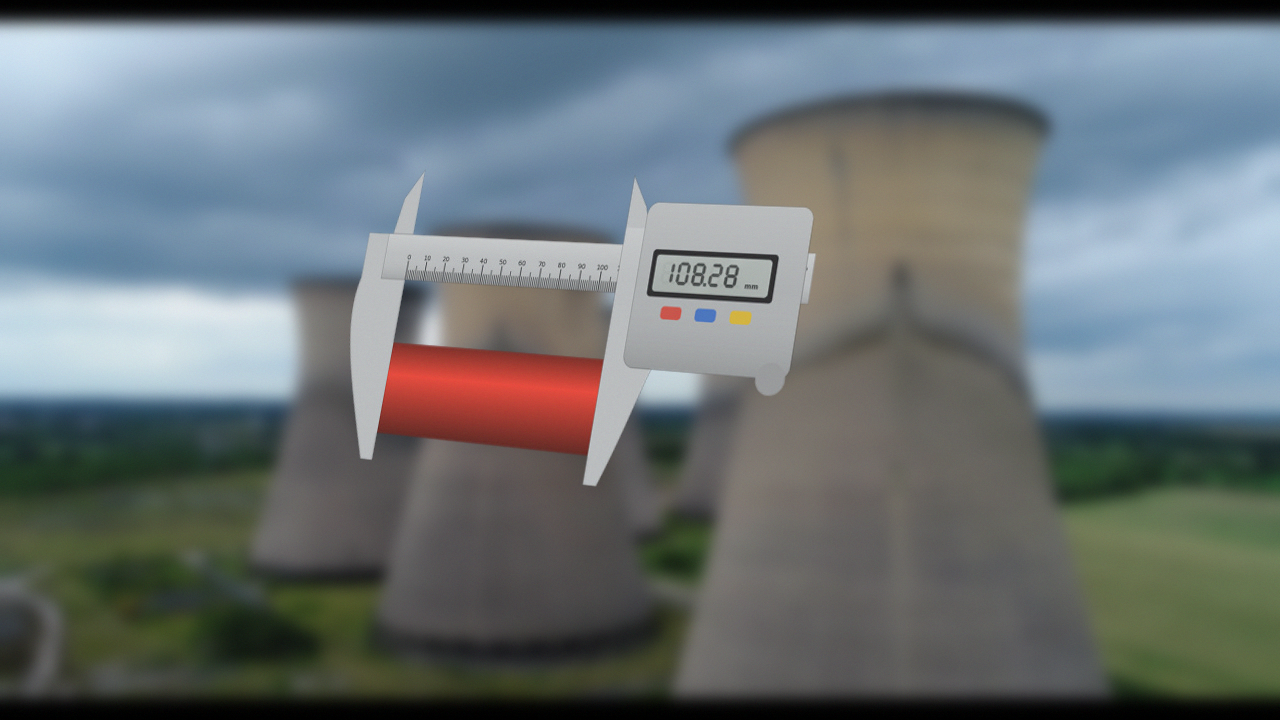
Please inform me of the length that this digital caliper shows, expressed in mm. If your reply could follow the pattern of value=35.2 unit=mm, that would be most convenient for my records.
value=108.28 unit=mm
